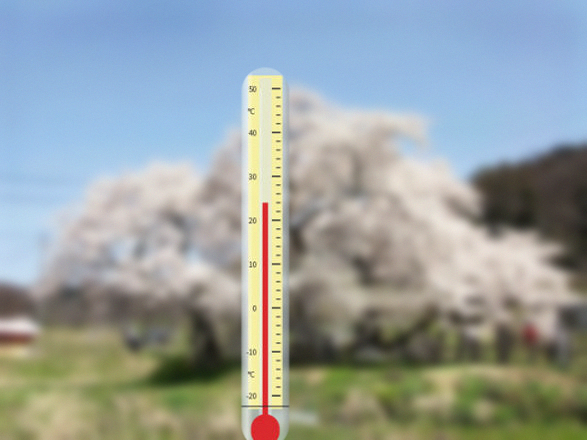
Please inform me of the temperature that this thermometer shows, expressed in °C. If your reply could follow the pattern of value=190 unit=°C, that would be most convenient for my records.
value=24 unit=°C
